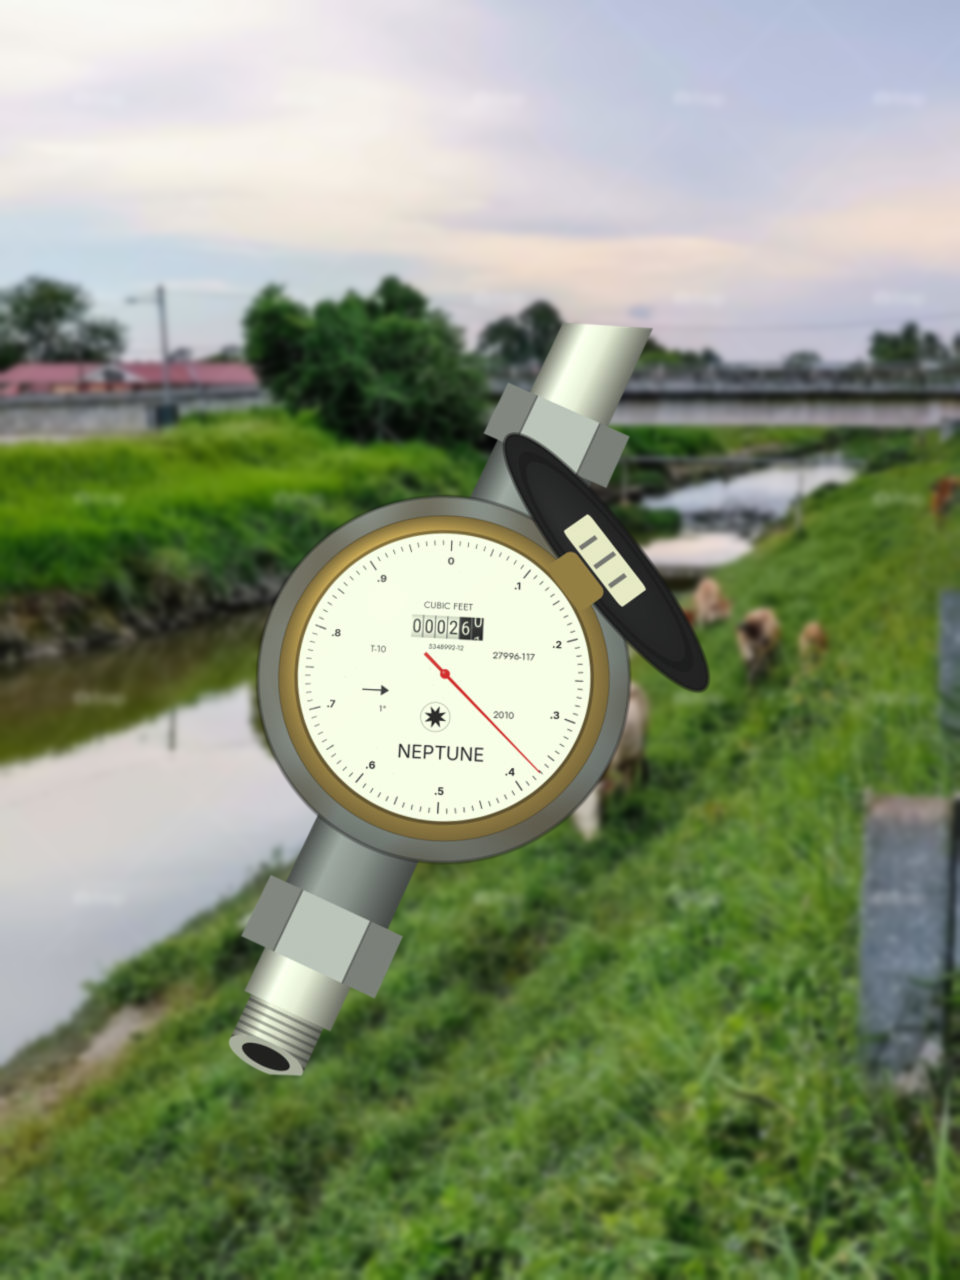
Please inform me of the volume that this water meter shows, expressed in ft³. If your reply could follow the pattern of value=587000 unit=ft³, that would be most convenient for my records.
value=260.37 unit=ft³
